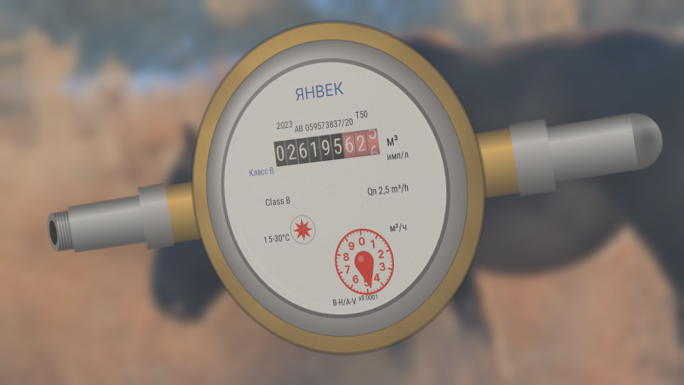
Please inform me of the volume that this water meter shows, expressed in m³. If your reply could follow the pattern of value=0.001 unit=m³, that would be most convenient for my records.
value=26195.6254 unit=m³
